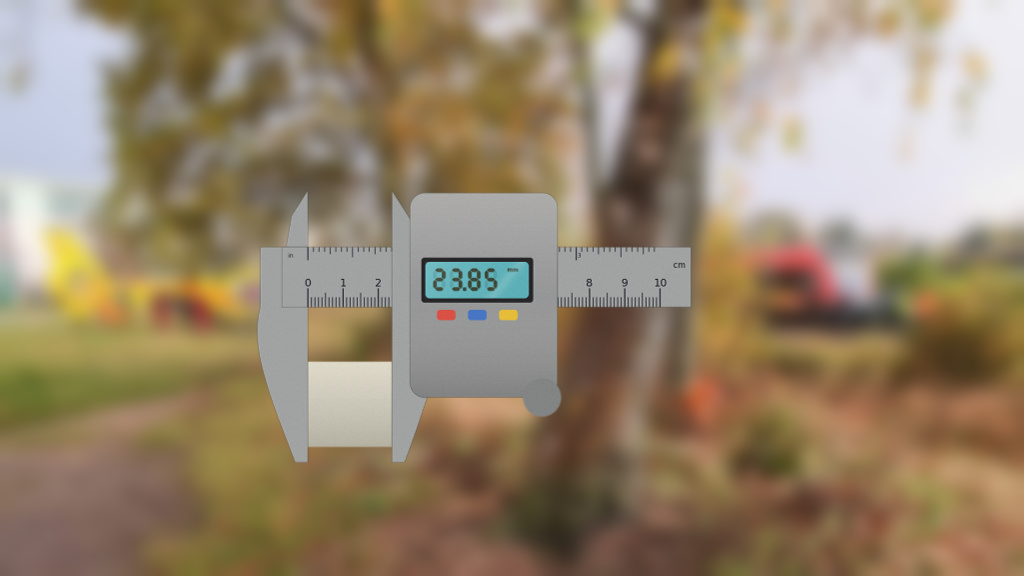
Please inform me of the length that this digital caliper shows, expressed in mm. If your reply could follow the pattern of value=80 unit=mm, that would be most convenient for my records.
value=23.85 unit=mm
